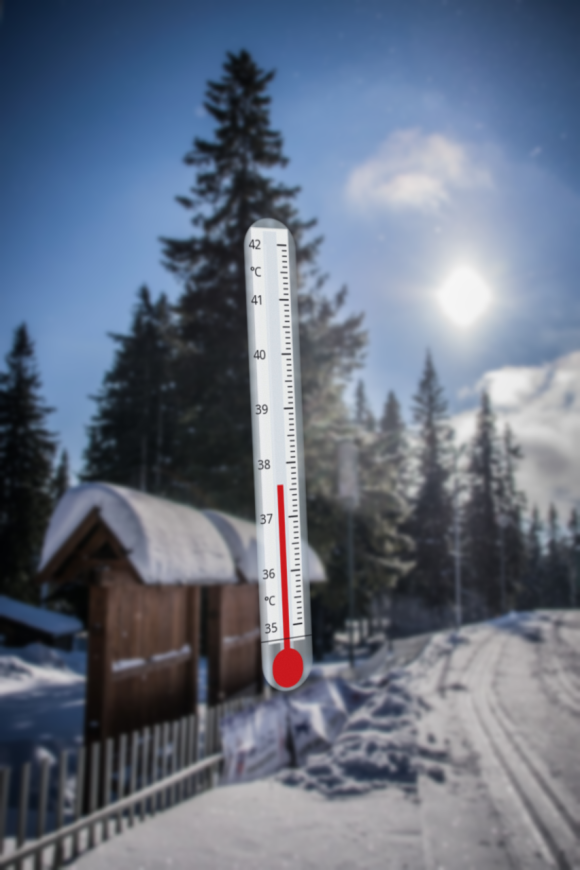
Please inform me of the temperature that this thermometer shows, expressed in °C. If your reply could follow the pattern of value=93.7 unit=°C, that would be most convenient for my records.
value=37.6 unit=°C
